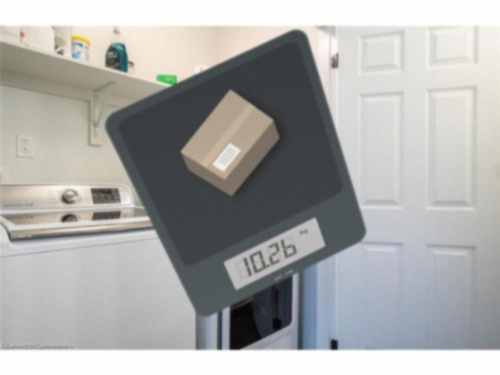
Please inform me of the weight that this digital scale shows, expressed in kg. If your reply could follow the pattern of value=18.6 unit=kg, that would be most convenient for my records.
value=10.26 unit=kg
